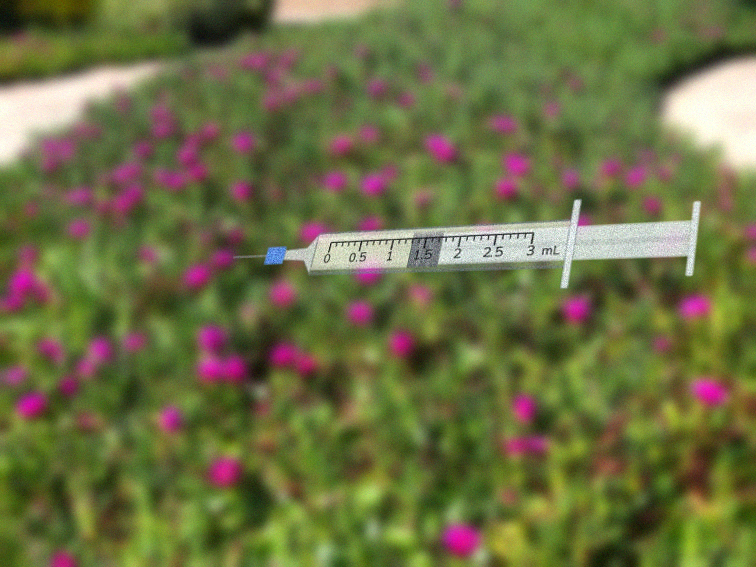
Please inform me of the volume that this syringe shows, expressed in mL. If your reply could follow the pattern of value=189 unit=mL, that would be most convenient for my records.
value=1.3 unit=mL
